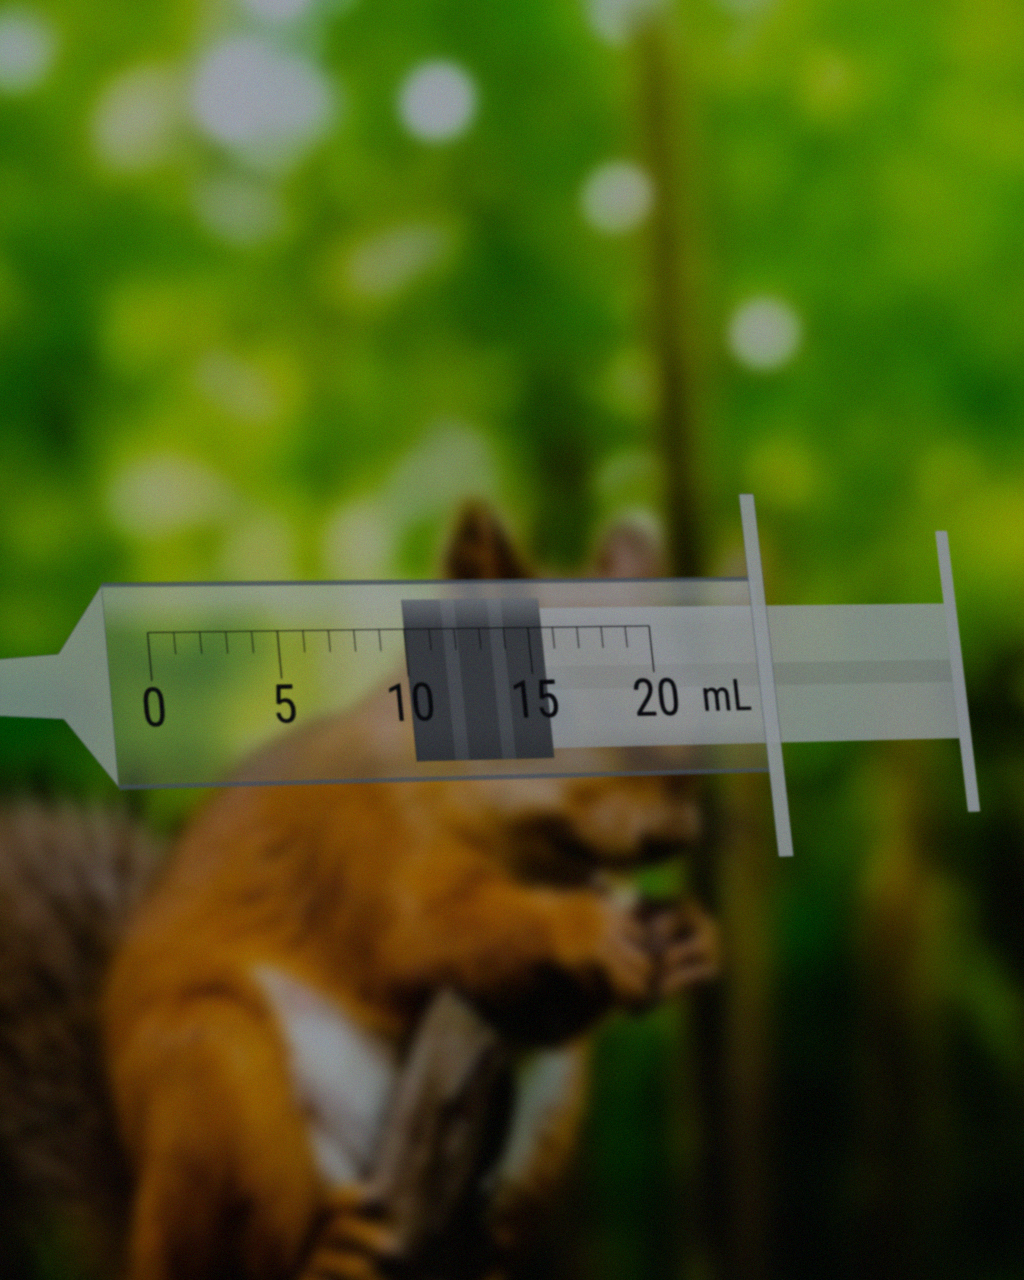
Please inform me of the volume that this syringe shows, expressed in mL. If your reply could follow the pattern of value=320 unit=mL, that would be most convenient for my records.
value=10 unit=mL
